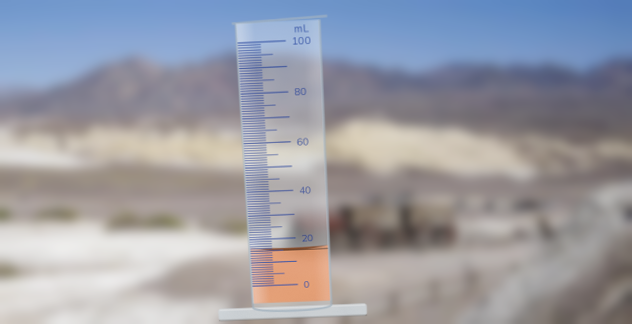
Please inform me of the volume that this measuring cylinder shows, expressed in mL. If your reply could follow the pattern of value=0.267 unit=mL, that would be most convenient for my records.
value=15 unit=mL
